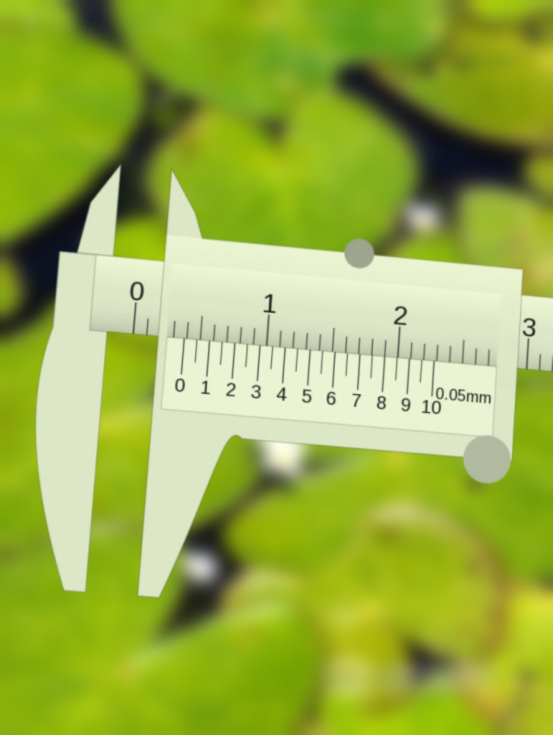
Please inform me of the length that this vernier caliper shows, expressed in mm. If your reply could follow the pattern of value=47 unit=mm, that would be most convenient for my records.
value=3.8 unit=mm
